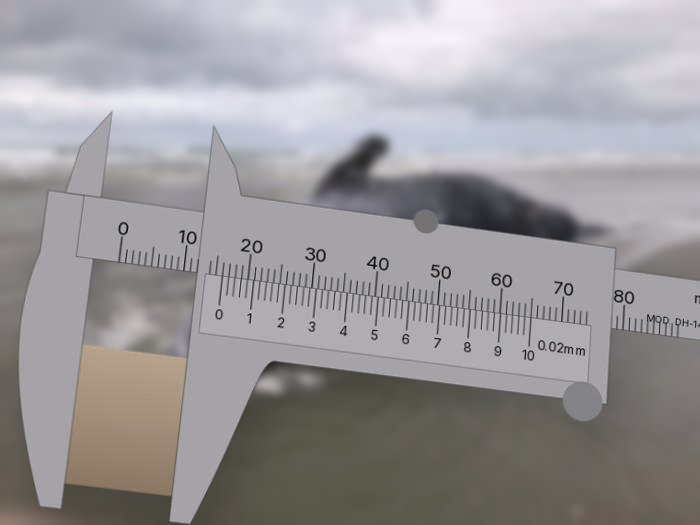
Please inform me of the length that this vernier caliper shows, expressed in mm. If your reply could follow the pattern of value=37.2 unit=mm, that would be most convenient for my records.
value=16.0 unit=mm
